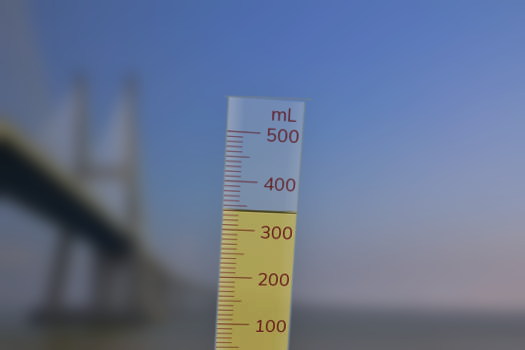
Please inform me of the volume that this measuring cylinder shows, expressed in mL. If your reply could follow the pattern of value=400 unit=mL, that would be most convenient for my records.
value=340 unit=mL
